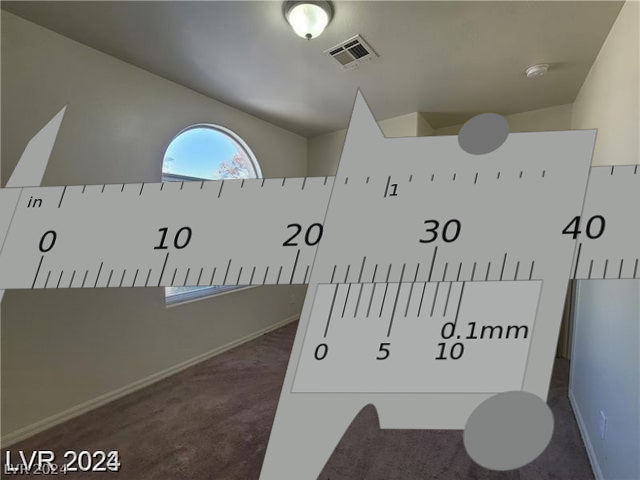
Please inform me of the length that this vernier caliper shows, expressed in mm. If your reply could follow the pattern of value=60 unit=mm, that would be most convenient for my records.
value=23.5 unit=mm
